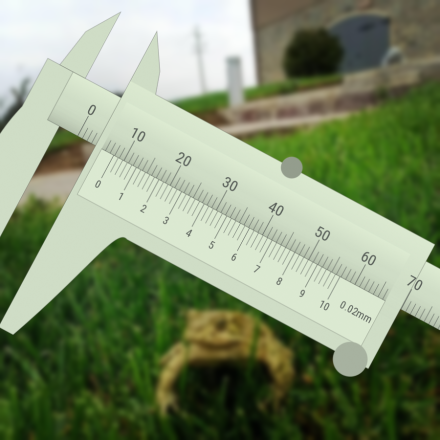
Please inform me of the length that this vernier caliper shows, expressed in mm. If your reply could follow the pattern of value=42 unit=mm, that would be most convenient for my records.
value=7.8 unit=mm
